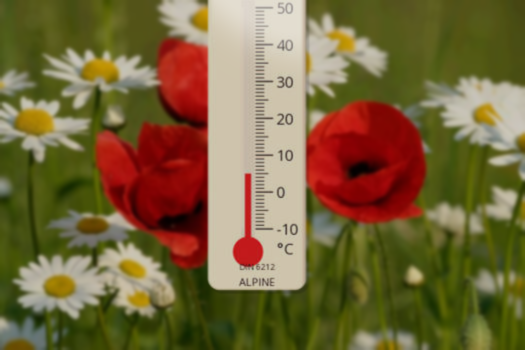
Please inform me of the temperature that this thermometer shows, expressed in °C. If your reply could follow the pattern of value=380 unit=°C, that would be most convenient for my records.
value=5 unit=°C
